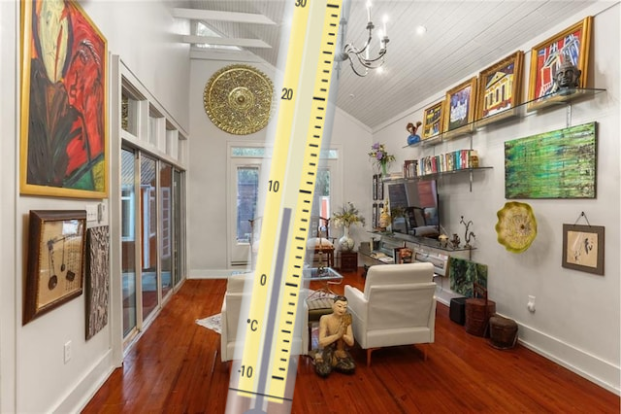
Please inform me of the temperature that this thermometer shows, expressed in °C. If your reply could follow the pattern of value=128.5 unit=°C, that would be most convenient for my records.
value=8 unit=°C
